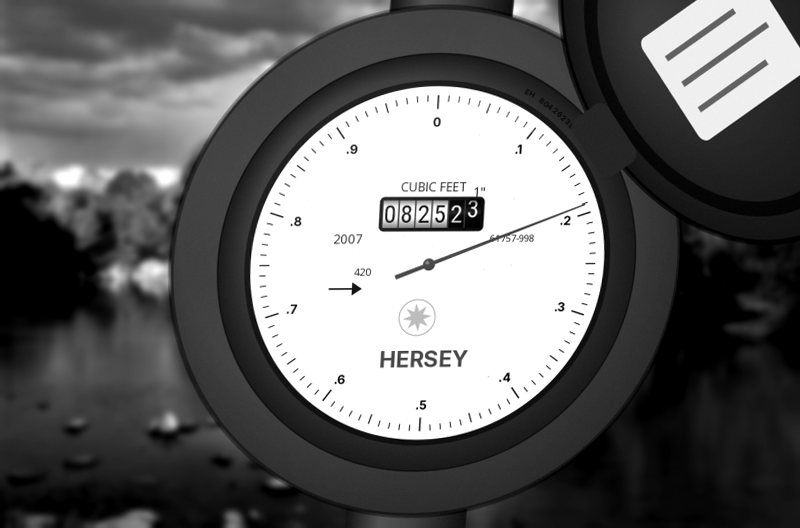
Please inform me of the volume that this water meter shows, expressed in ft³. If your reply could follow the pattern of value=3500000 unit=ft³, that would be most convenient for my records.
value=82523.19 unit=ft³
